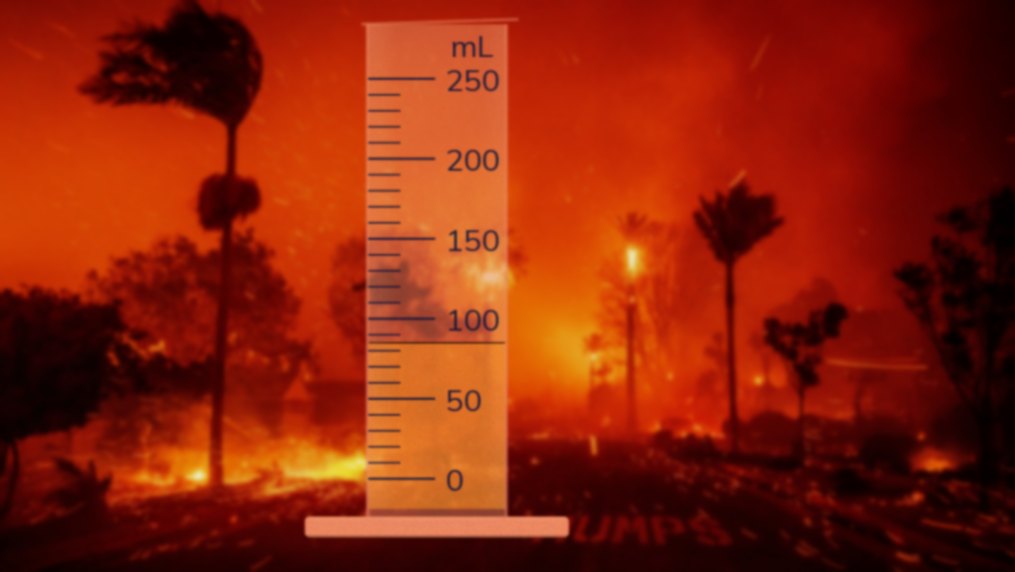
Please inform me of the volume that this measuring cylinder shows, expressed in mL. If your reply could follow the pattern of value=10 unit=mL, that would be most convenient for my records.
value=85 unit=mL
